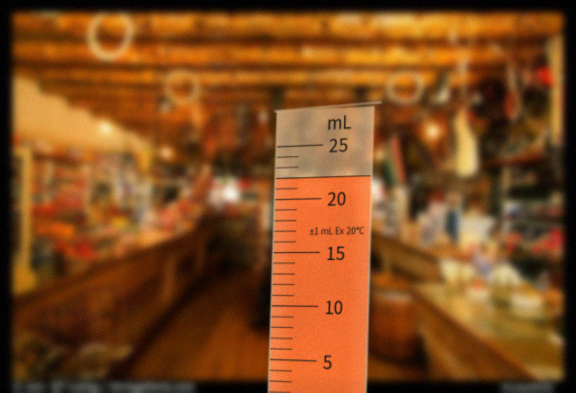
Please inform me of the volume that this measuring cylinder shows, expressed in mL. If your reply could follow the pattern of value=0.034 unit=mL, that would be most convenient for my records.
value=22 unit=mL
